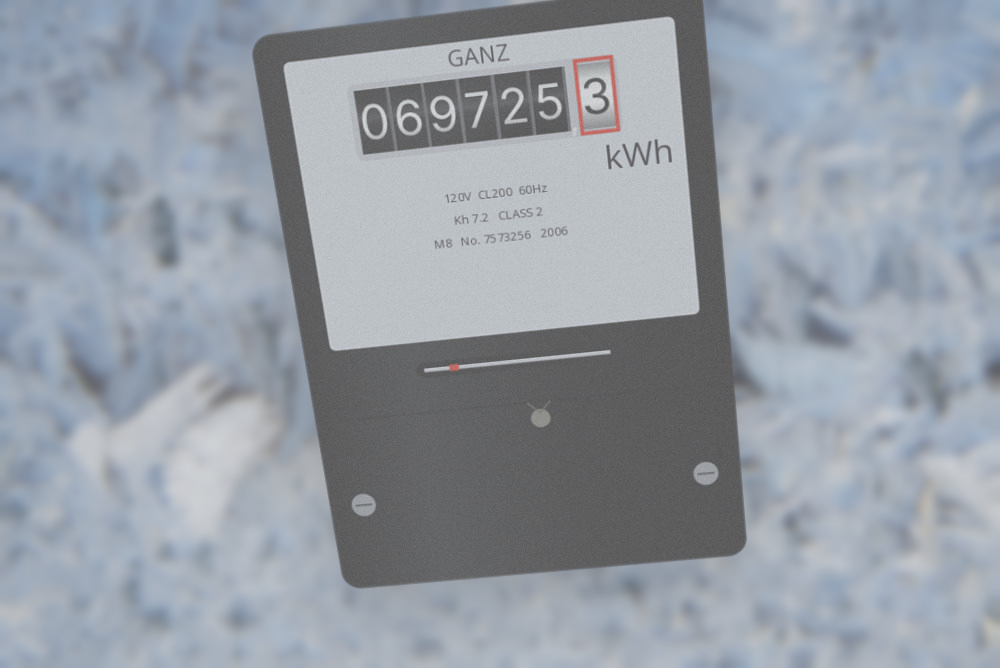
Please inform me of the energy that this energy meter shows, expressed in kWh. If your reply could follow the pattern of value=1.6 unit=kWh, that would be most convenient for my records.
value=69725.3 unit=kWh
